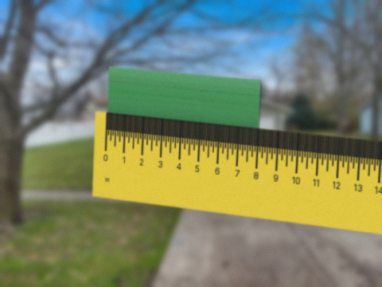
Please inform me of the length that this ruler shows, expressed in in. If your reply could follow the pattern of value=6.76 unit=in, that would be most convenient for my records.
value=8 unit=in
